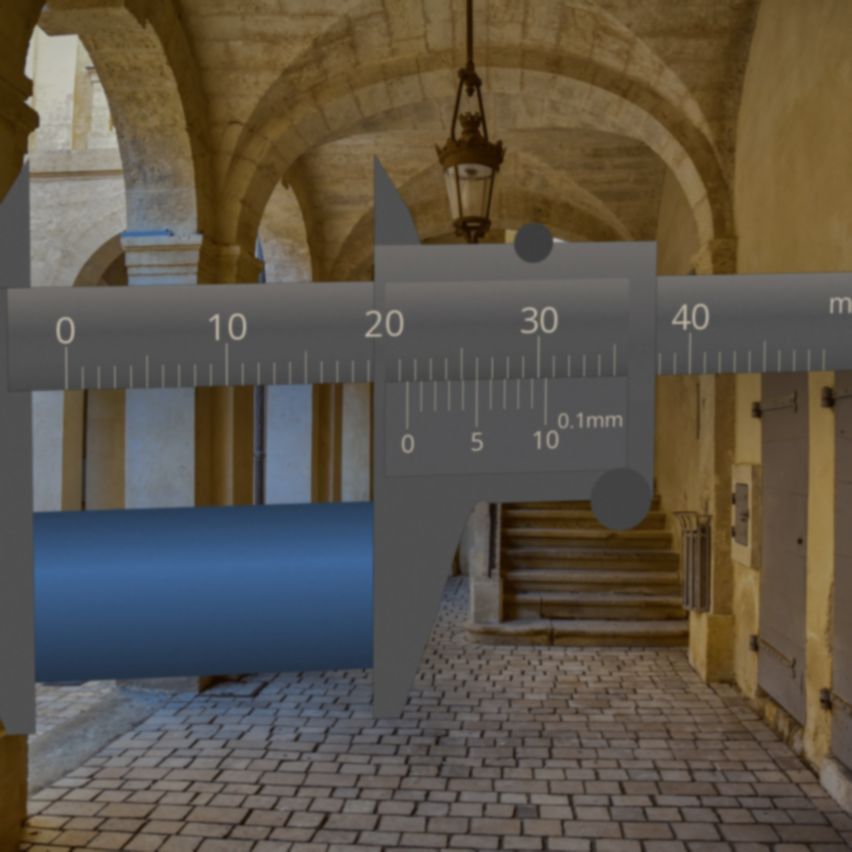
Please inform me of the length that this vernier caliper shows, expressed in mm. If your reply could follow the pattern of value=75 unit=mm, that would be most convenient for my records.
value=21.5 unit=mm
